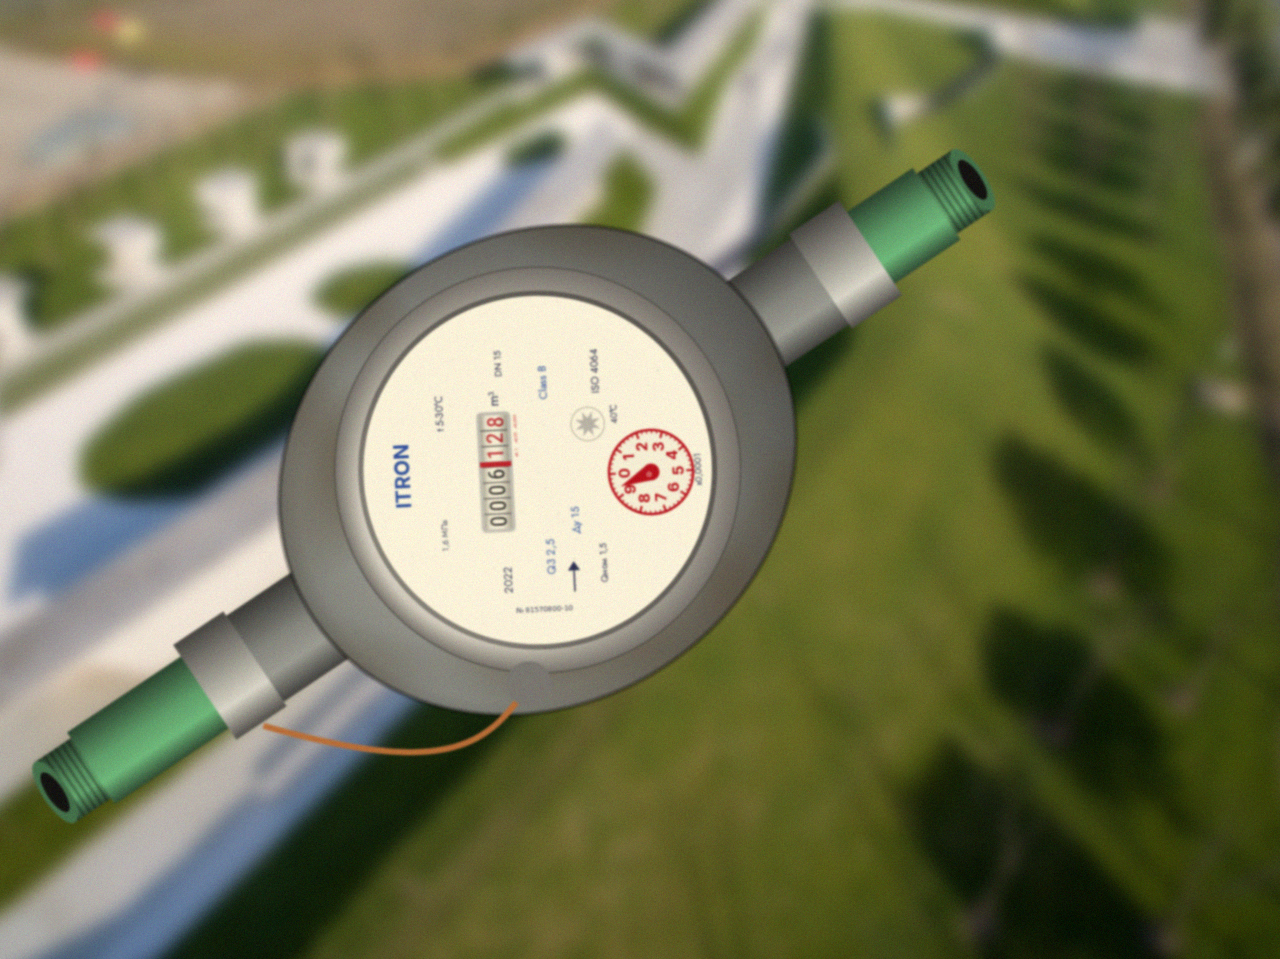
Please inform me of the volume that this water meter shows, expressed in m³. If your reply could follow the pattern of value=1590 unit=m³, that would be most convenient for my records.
value=6.1279 unit=m³
